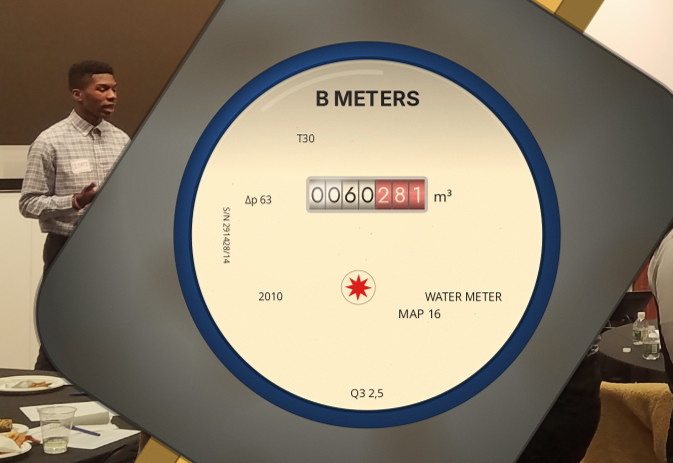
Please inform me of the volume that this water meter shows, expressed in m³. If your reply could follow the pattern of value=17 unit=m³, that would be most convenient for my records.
value=60.281 unit=m³
